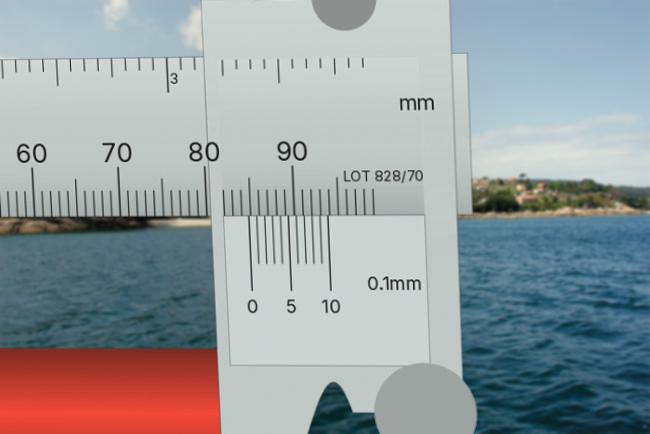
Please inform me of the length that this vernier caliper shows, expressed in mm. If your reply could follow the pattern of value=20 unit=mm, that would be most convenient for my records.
value=84.8 unit=mm
